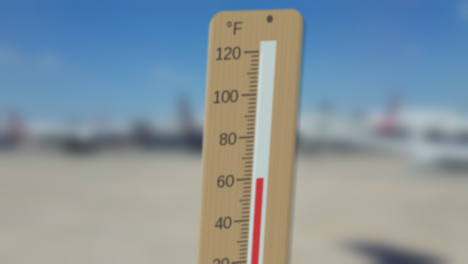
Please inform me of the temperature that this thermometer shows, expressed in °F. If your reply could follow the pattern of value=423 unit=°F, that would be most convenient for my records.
value=60 unit=°F
